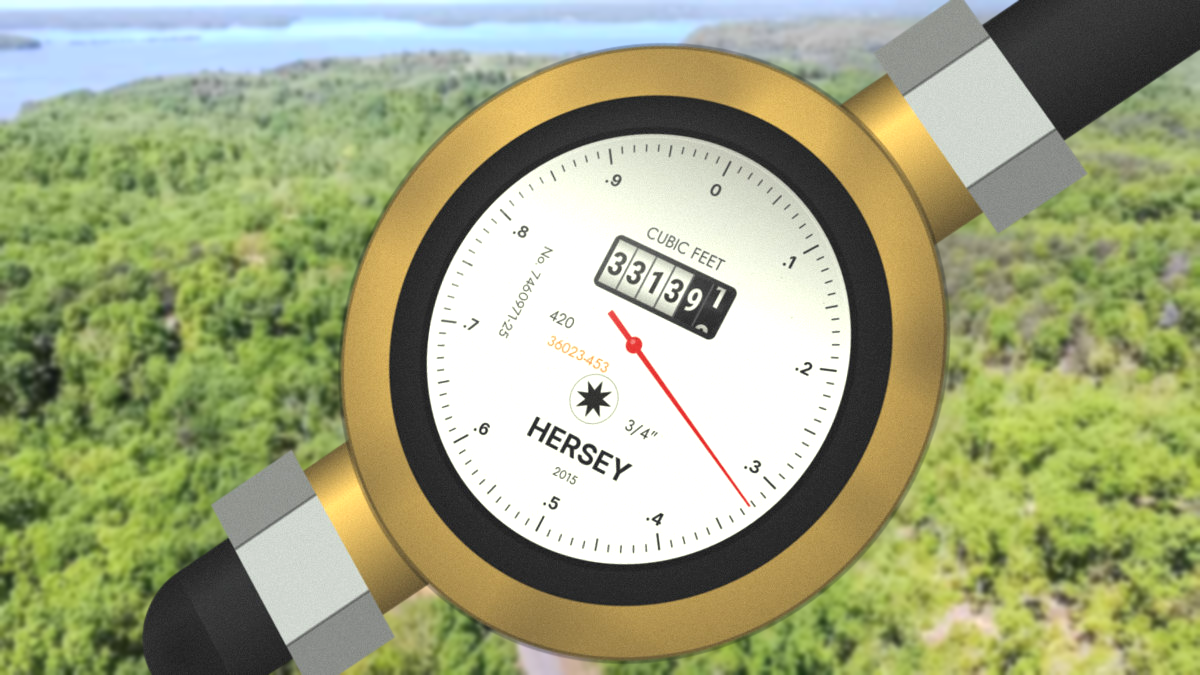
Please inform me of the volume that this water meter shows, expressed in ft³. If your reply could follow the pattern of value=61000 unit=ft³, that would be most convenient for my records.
value=331391.32 unit=ft³
